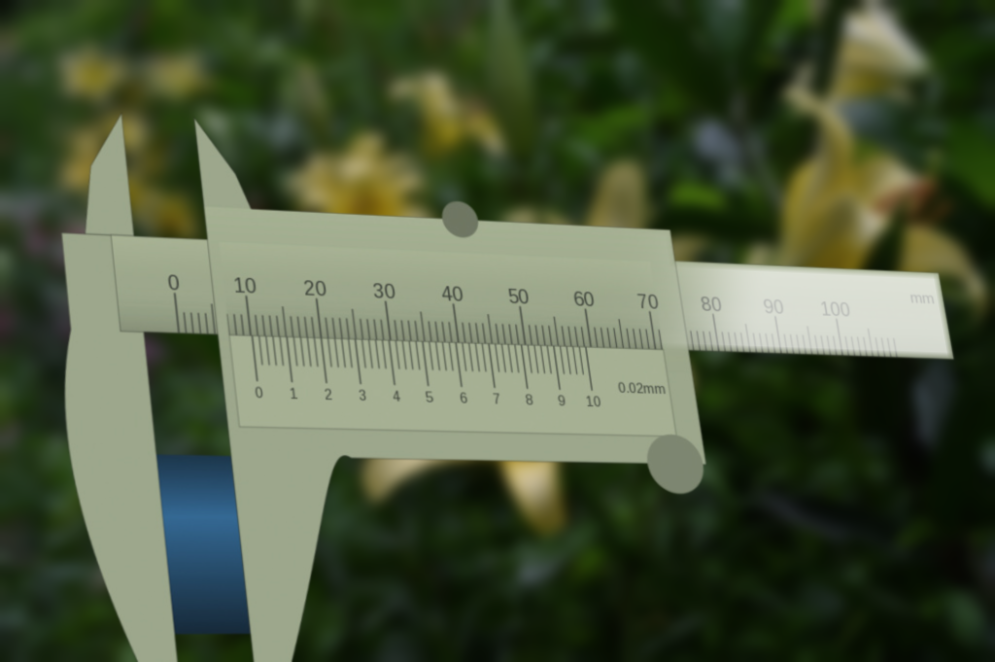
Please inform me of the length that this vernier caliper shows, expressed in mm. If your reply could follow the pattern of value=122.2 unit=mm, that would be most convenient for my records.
value=10.2 unit=mm
